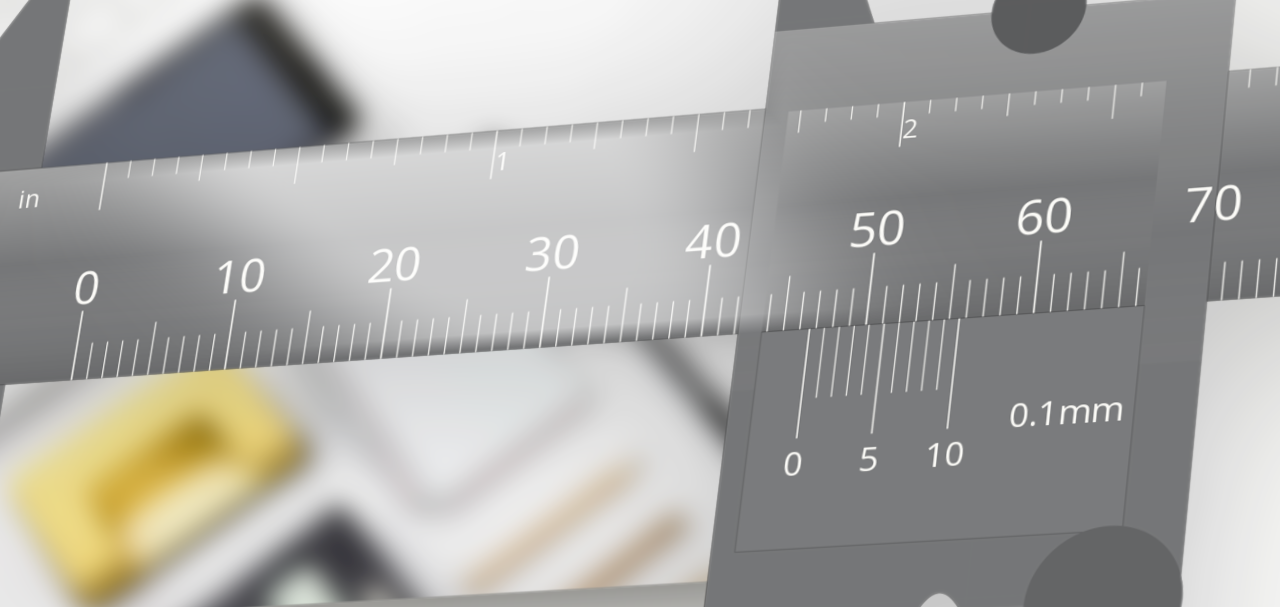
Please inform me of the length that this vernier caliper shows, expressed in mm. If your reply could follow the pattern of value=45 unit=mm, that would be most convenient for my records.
value=46.6 unit=mm
